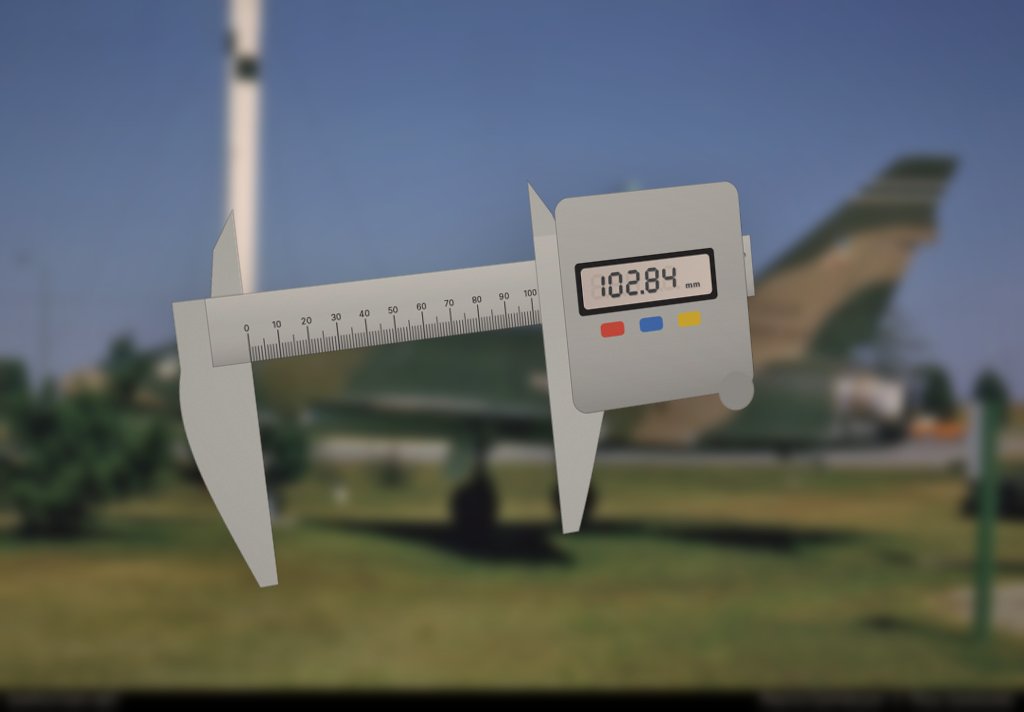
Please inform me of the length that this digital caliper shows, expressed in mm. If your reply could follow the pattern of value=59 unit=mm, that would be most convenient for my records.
value=102.84 unit=mm
